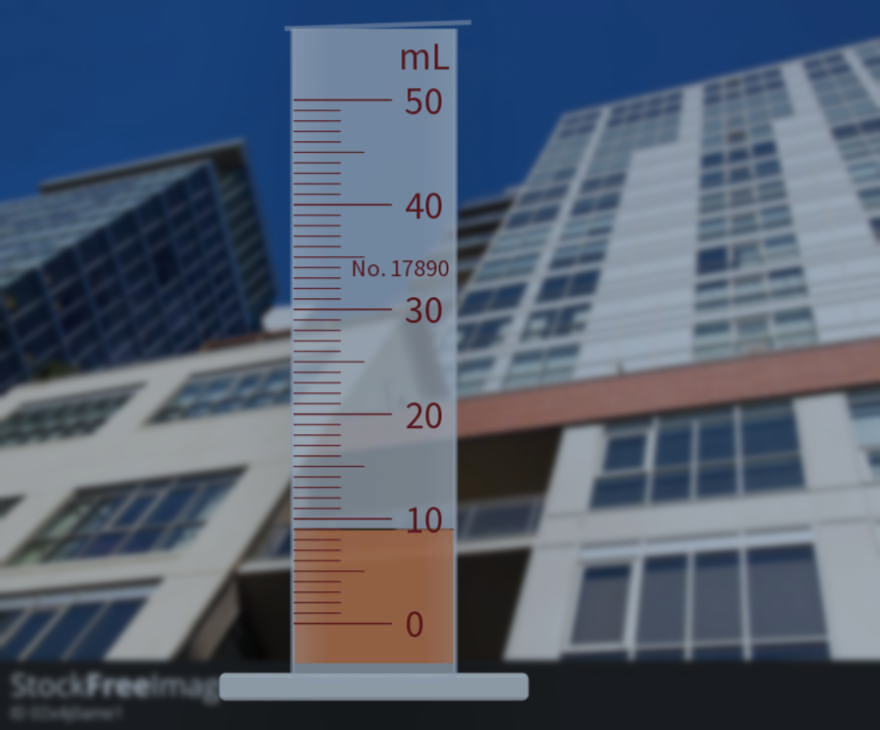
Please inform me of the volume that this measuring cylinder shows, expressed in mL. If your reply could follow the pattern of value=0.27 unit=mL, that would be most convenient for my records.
value=9 unit=mL
